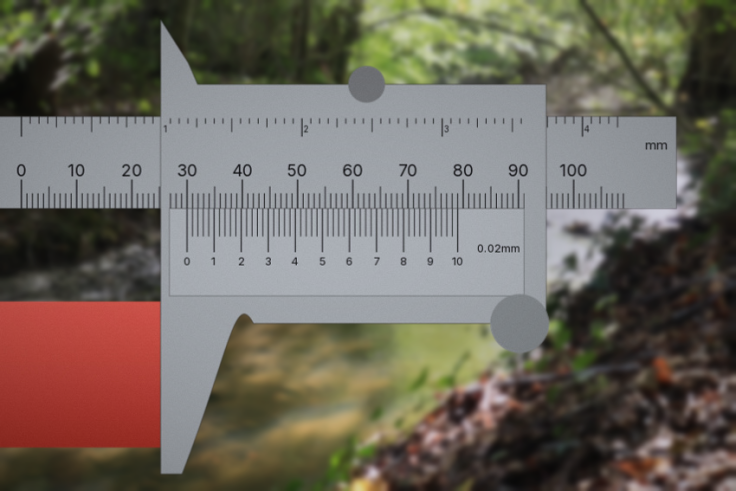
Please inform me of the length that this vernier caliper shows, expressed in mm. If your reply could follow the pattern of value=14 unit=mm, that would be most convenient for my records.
value=30.0 unit=mm
